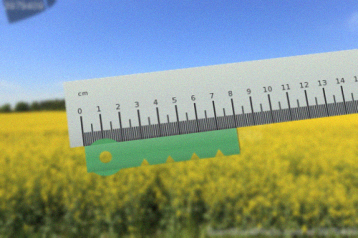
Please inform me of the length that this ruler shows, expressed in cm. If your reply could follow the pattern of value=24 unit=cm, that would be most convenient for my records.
value=8 unit=cm
